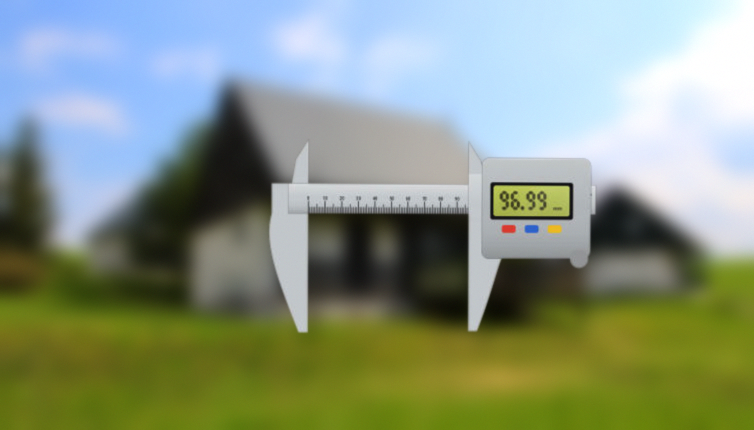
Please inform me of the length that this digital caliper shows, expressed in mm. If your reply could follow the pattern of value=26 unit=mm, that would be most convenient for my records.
value=96.99 unit=mm
